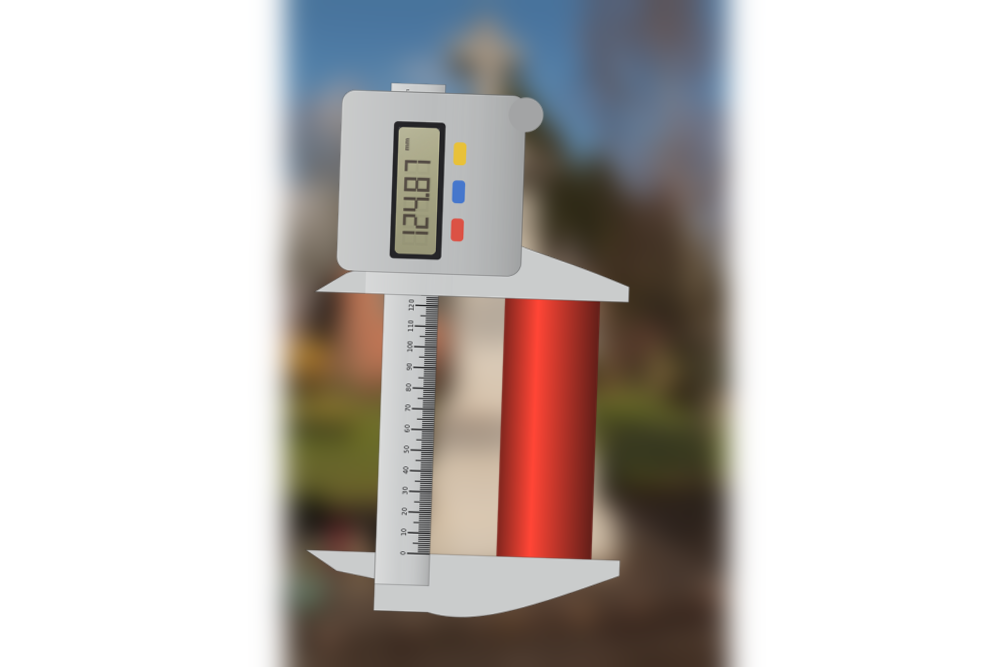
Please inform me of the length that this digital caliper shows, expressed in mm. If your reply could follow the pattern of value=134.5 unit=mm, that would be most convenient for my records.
value=124.87 unit=mm
